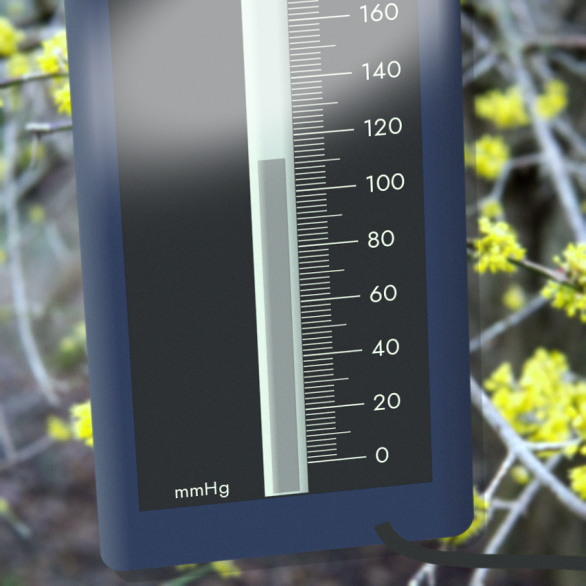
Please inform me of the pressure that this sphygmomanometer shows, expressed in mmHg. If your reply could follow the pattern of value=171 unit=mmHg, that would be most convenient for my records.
value=112 unit=mmHg
